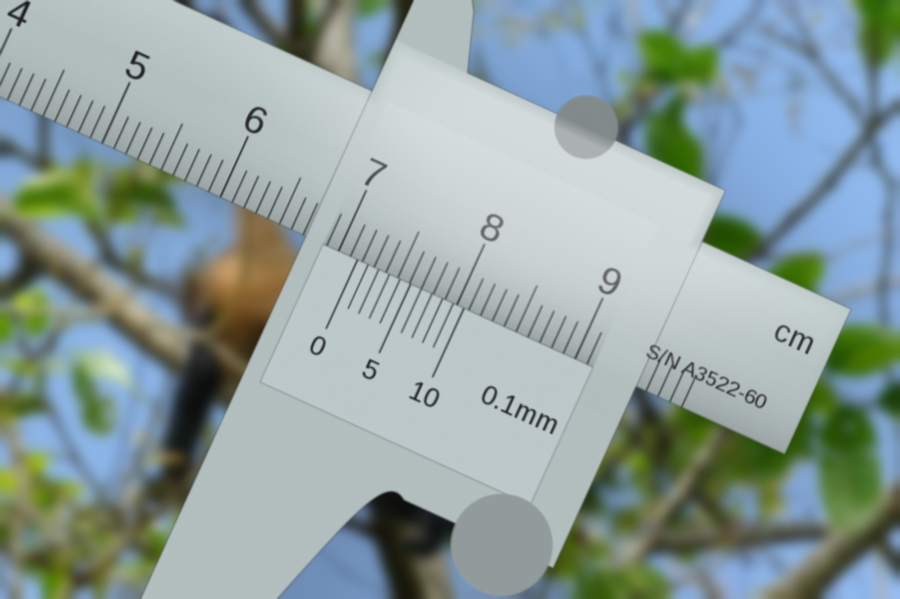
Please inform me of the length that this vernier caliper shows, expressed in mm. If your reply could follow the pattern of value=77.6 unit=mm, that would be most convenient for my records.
value=71.6 unit=mm
